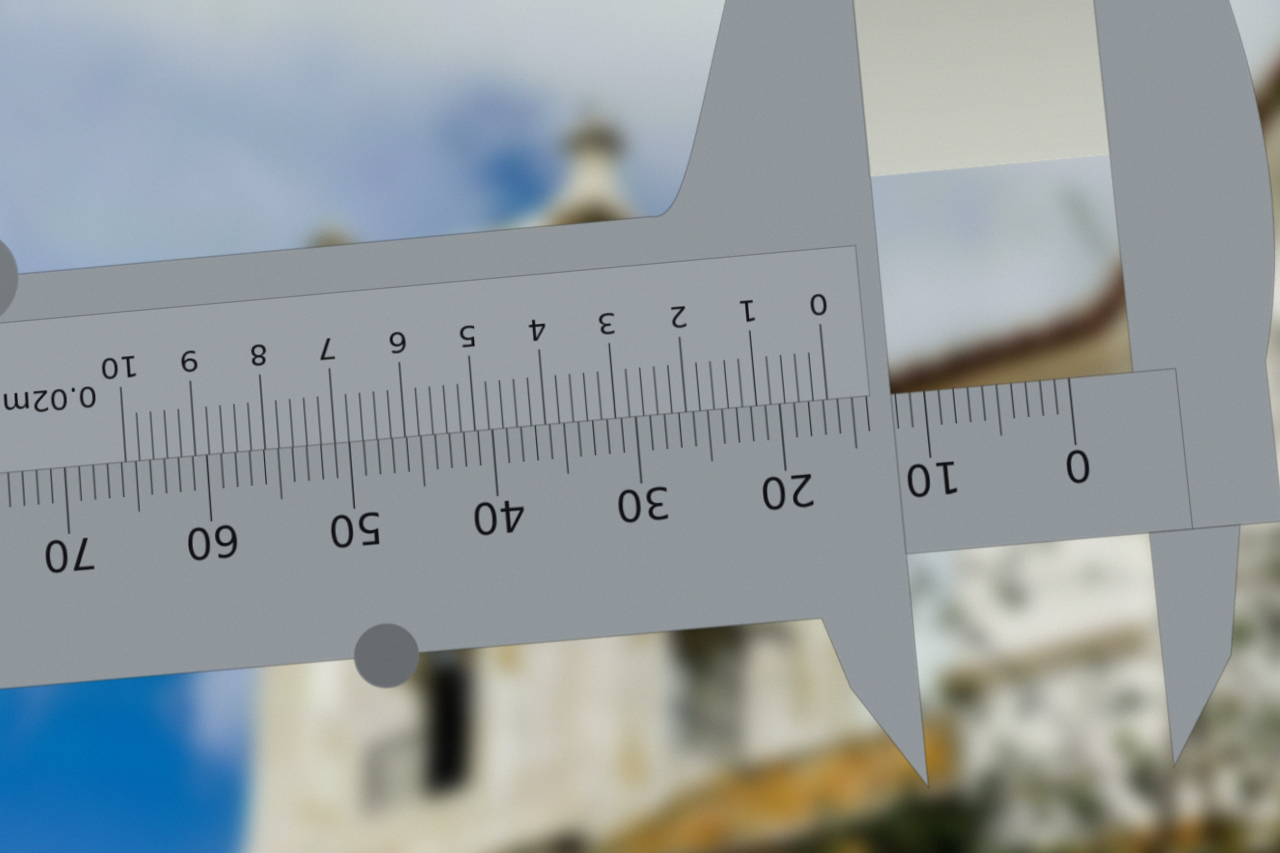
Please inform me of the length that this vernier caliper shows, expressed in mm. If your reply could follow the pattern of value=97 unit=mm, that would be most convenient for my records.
value=16.7 unit=mm
